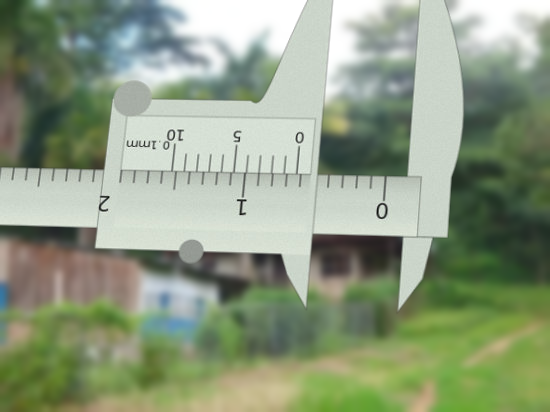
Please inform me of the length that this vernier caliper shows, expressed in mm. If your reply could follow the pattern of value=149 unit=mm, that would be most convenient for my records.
value=6.3 unit=mm
